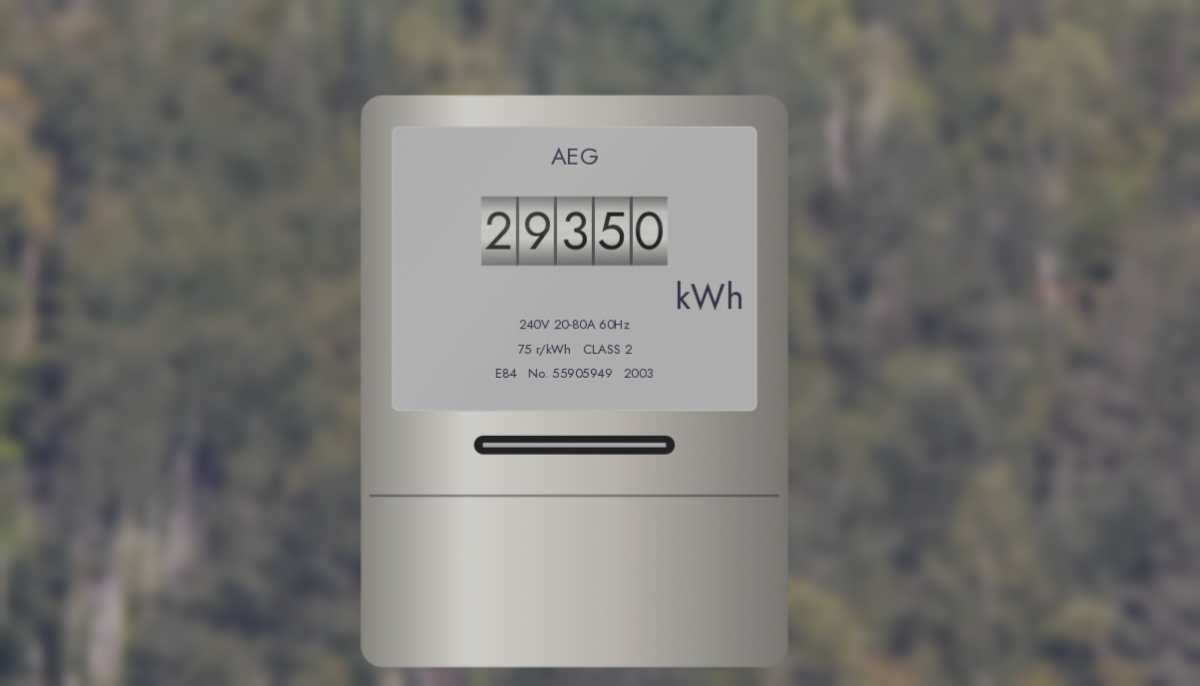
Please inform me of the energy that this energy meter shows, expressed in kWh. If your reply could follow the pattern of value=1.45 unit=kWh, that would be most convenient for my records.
value=29350 unit=kWh
